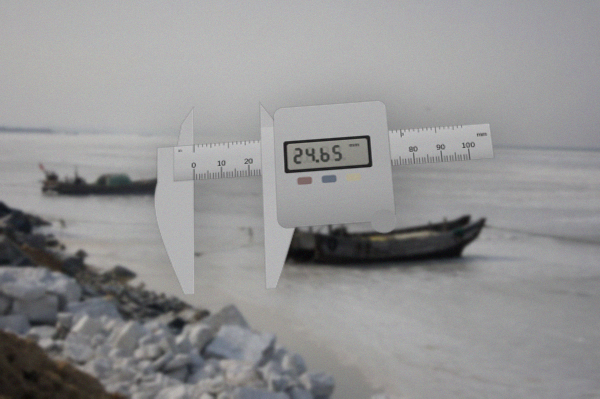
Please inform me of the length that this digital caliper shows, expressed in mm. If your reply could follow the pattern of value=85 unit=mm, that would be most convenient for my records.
value=24.65 unit=mm
